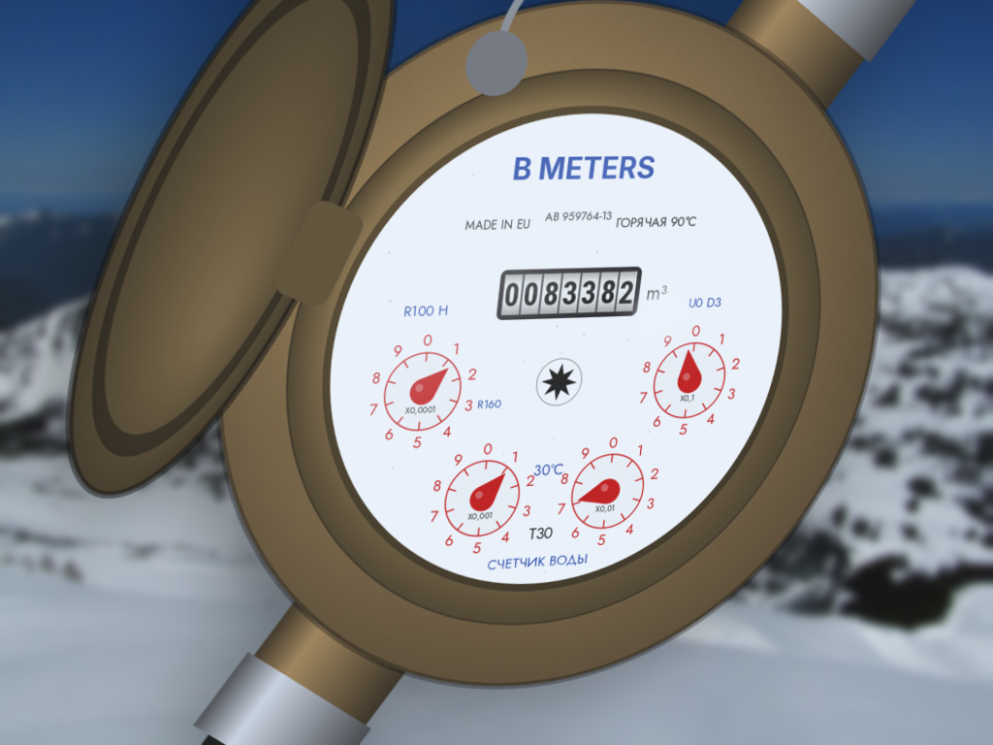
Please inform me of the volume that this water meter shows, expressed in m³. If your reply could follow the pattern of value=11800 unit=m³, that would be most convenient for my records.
value=83381.9711 unit=m³
